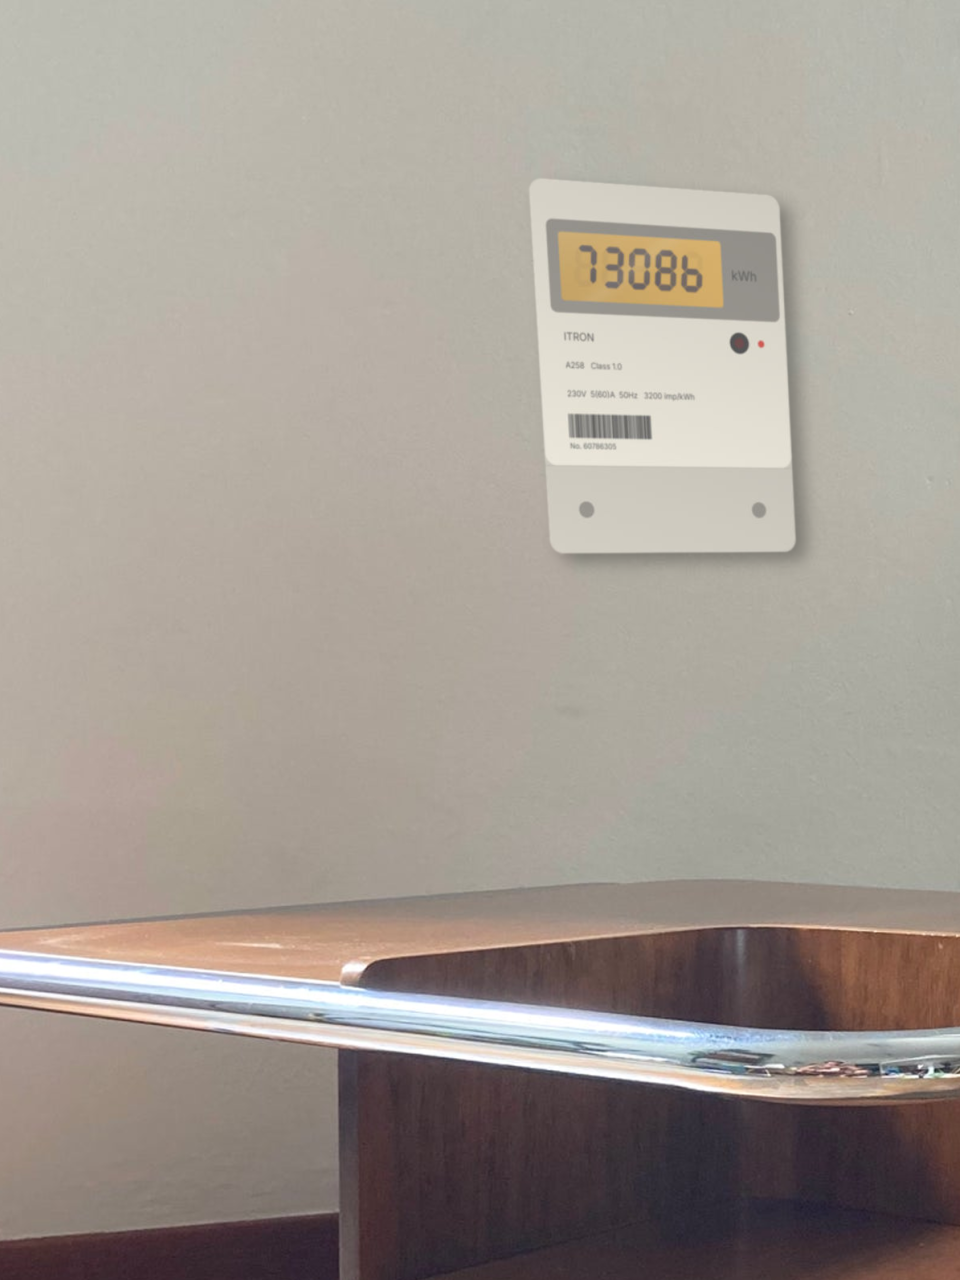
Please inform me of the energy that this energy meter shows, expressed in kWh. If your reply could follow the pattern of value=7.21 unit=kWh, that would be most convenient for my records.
value=73086 unit=kWh
